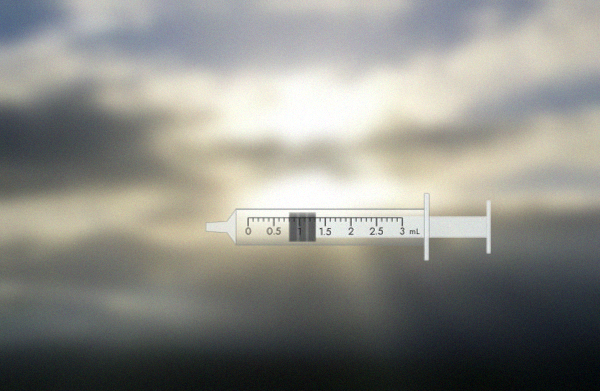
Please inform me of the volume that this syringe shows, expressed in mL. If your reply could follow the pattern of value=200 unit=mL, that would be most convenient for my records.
value=0.8 unit=mL
